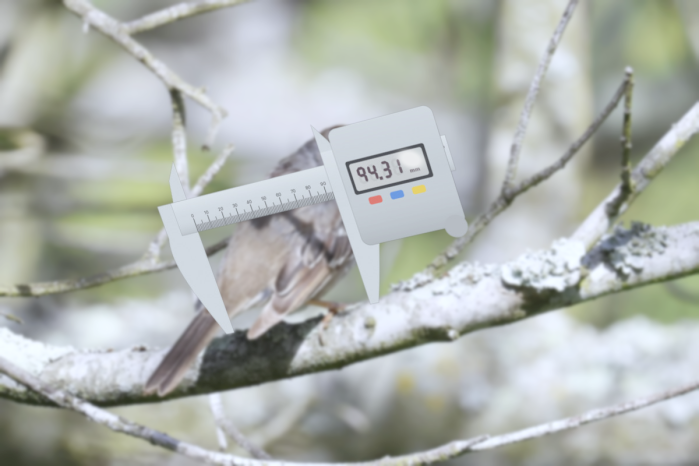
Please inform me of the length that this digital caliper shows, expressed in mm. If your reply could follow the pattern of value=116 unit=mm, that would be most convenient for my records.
value=94.31 unit=mm
